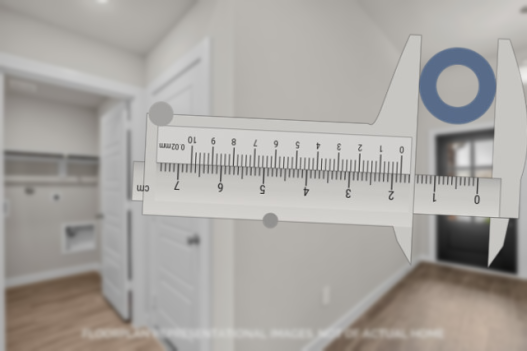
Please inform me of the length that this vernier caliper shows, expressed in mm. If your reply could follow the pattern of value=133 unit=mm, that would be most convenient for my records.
value=18.0 unit=mm
